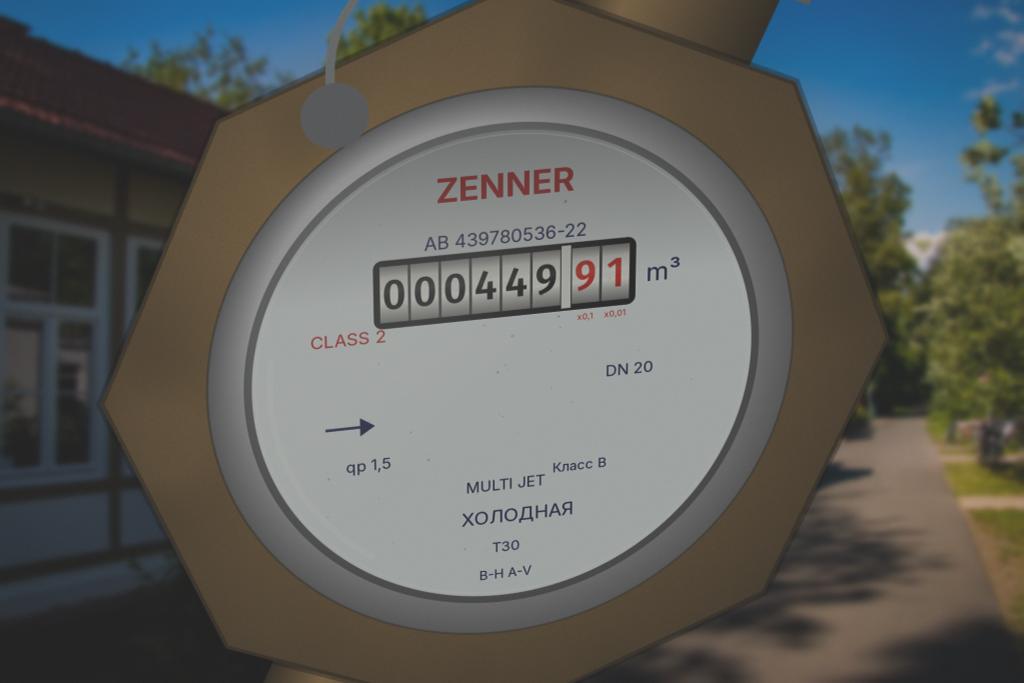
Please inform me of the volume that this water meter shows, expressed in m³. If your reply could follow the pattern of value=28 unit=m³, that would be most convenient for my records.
value=449.91 unit=m³
